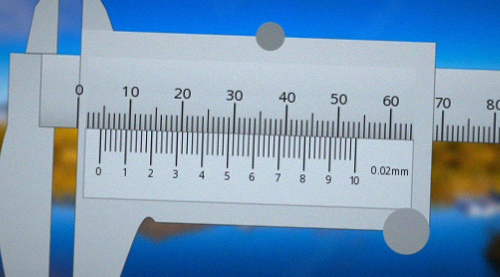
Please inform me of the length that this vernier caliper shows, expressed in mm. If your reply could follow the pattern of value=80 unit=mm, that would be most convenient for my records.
value=4.5 unit=mm
